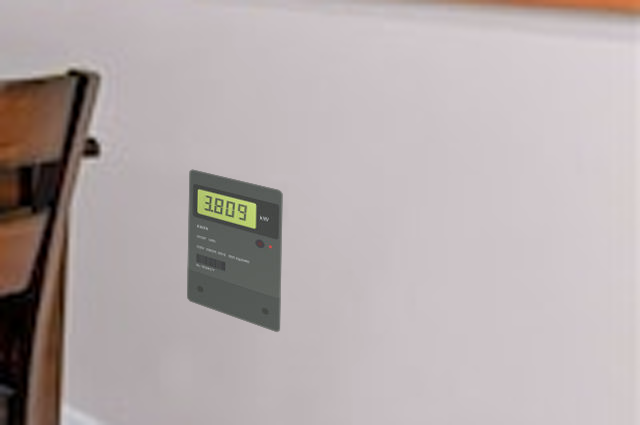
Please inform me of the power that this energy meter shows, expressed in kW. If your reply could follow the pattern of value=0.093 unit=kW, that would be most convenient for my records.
value=3.809 unit=kW
